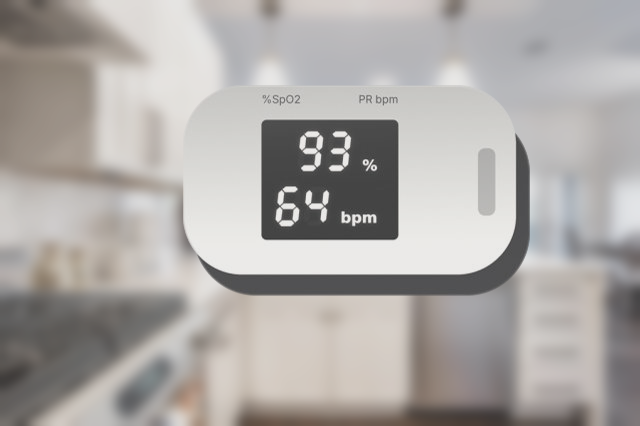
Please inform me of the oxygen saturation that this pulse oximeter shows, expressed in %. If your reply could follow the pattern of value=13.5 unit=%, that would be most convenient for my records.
value=93 unit=%
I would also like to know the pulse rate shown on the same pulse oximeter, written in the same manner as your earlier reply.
value=64 unit=bpm
